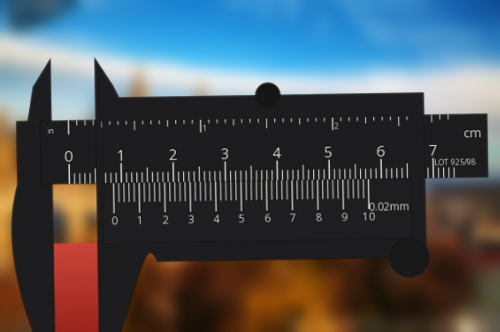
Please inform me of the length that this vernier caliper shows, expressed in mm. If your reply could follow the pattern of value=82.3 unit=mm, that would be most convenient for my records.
value=8.5 unit=mm
